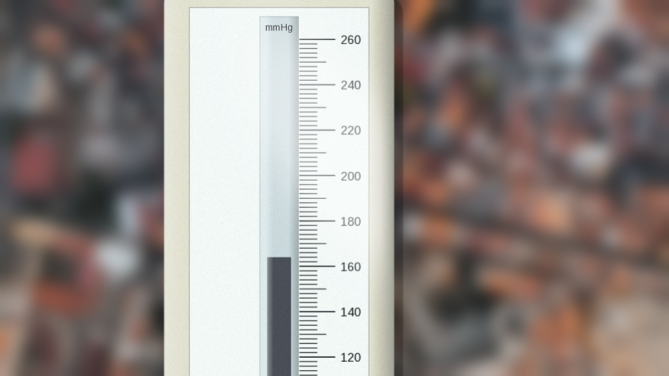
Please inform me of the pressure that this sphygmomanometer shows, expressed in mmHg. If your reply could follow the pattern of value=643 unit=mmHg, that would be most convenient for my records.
value=164 unit=mmHg
